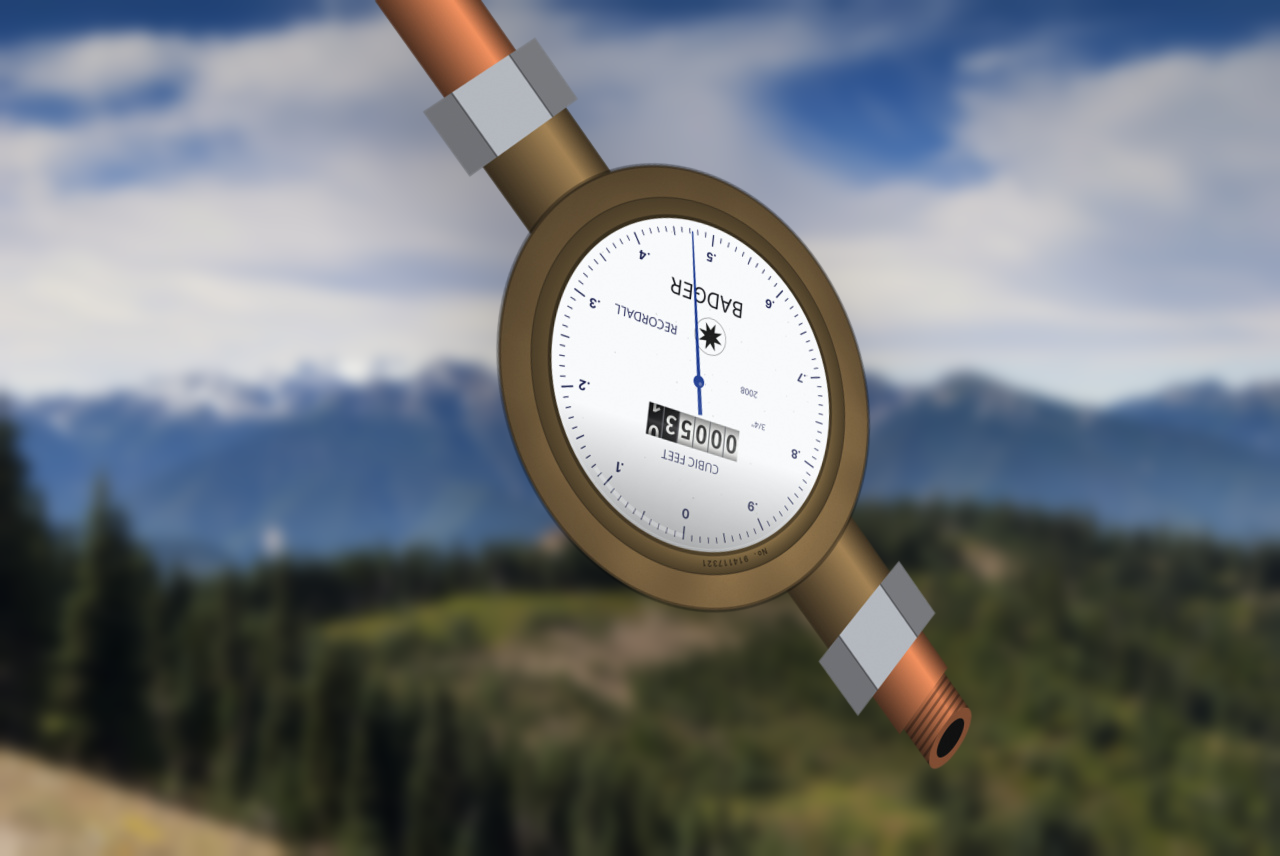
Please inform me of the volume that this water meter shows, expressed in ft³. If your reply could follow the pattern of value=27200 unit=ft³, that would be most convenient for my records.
value=530.47 unit=ft³
